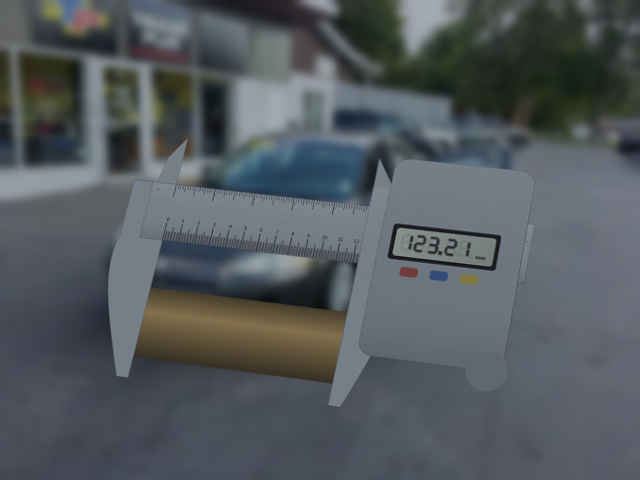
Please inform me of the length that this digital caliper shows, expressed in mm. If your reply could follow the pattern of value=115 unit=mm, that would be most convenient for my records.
value=123.21 unit=mm
